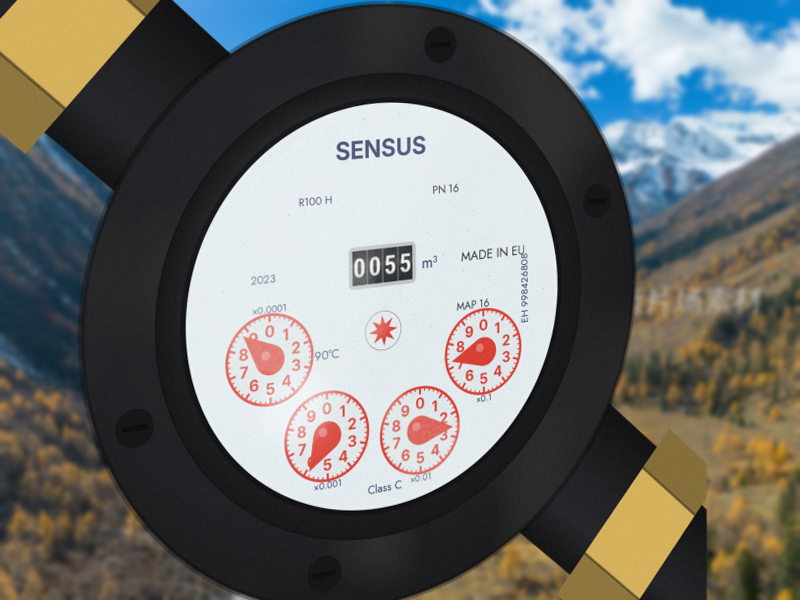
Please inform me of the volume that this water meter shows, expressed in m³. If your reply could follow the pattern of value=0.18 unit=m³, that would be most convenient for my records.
value=55.7258 unit=m³
